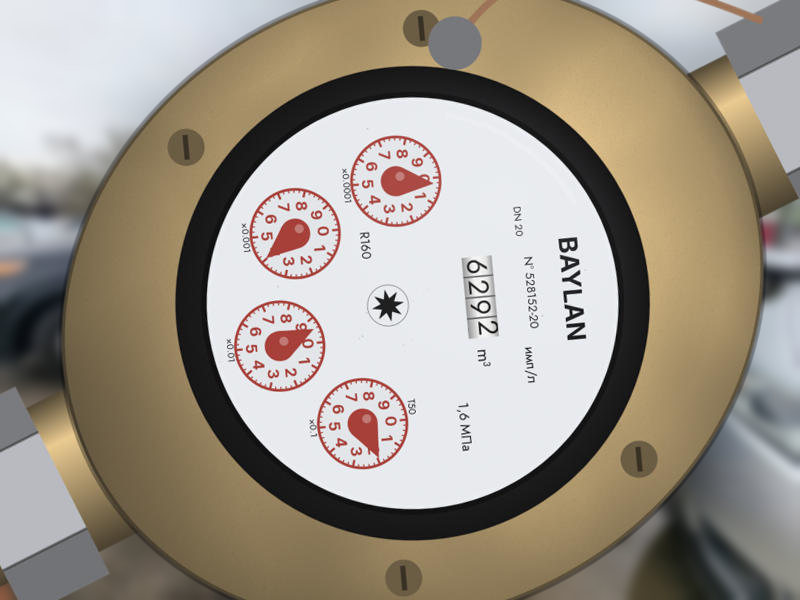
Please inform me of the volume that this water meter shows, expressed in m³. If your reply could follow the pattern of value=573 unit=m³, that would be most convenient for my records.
value=6292.1940 unit=m³
